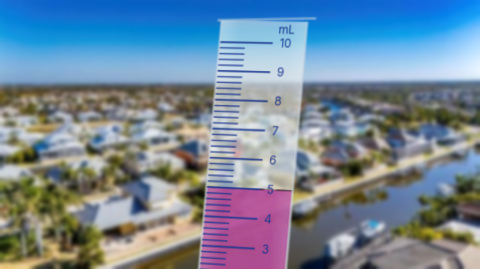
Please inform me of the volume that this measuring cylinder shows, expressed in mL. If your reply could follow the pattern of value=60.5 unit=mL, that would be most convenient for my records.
value=5 unit=mL
